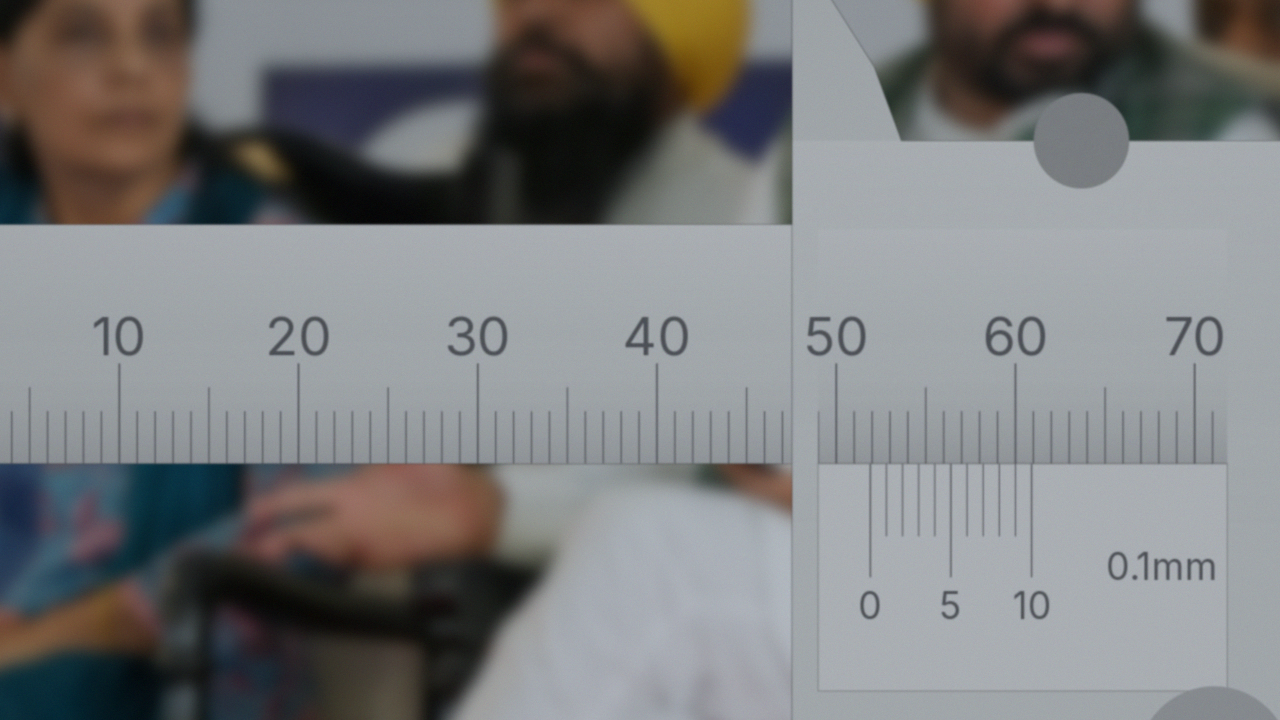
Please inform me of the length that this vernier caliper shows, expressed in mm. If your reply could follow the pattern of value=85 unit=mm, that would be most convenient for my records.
value=51.9 unit=mm
